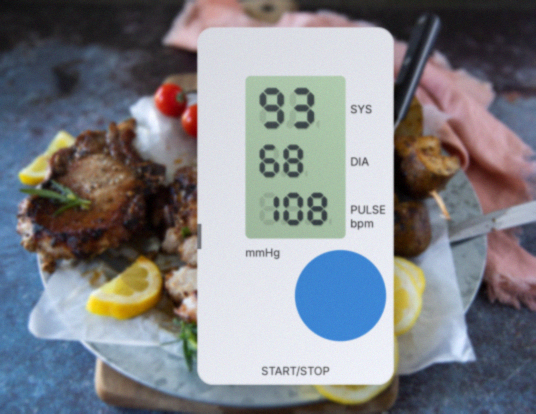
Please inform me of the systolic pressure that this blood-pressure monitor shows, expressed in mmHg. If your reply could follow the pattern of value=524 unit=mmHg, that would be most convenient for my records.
value=93 unit=mmHg
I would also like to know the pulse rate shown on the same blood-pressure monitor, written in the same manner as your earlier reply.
value=108 unit=bpm
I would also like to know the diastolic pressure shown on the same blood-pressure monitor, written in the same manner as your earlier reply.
value=68 unit=mmHg
